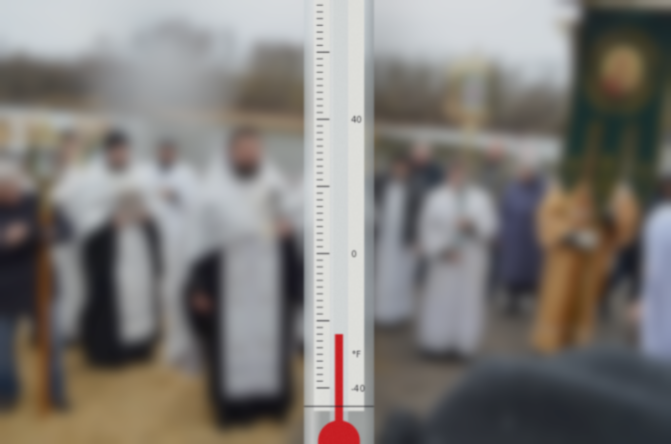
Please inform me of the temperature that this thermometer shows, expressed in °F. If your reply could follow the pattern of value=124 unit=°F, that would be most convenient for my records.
value=-24 unit=°F
